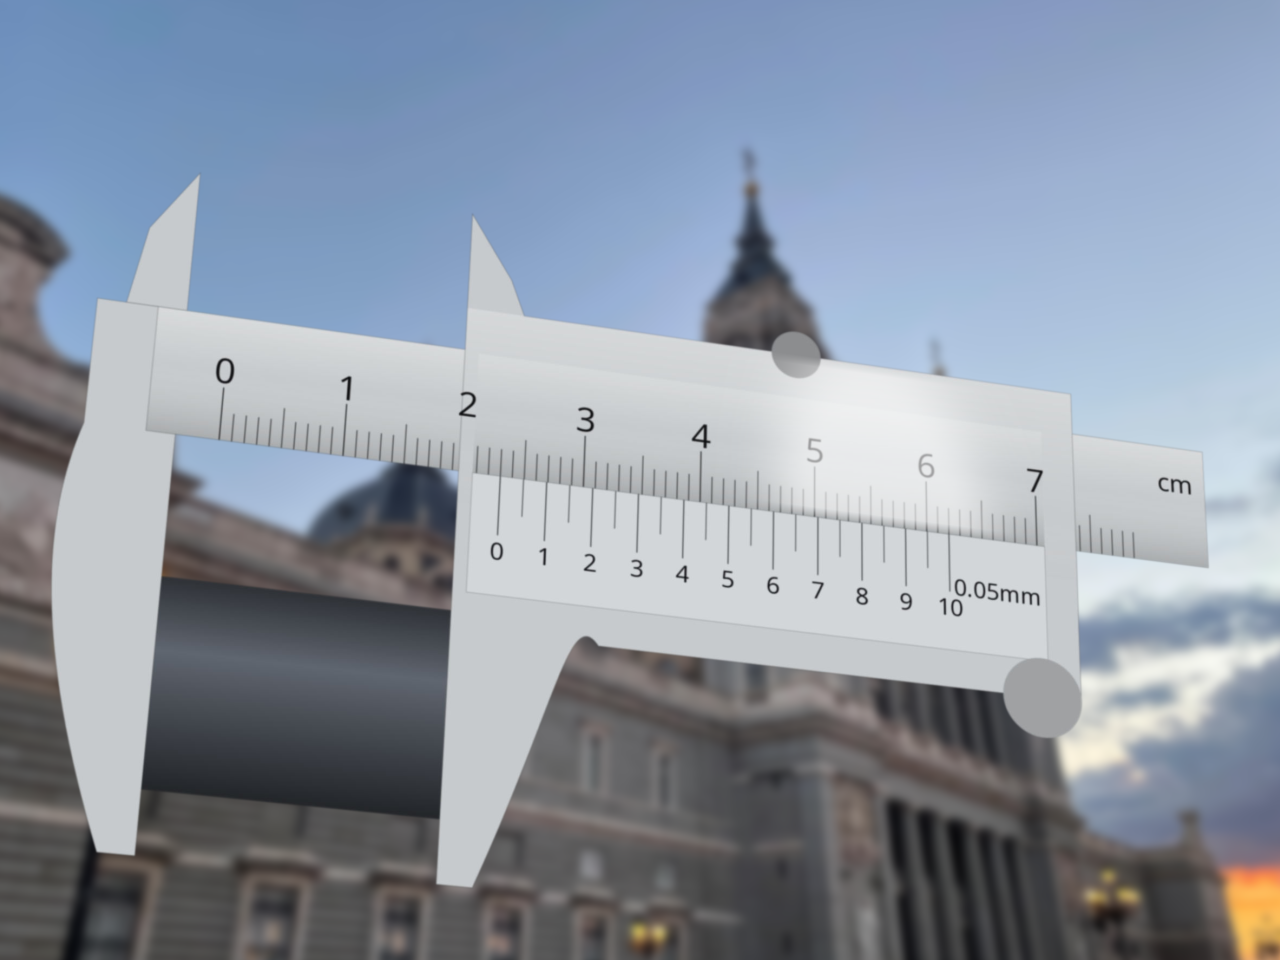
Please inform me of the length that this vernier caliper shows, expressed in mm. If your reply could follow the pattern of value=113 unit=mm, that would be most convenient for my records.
value=23.0 unit=mm
